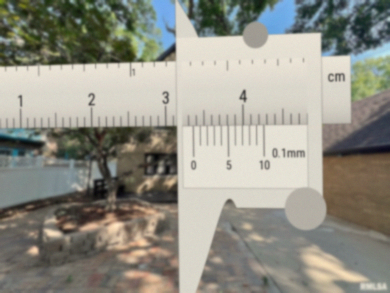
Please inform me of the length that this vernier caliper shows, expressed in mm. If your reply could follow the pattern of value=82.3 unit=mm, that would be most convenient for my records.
value=33.6 unit=mm
